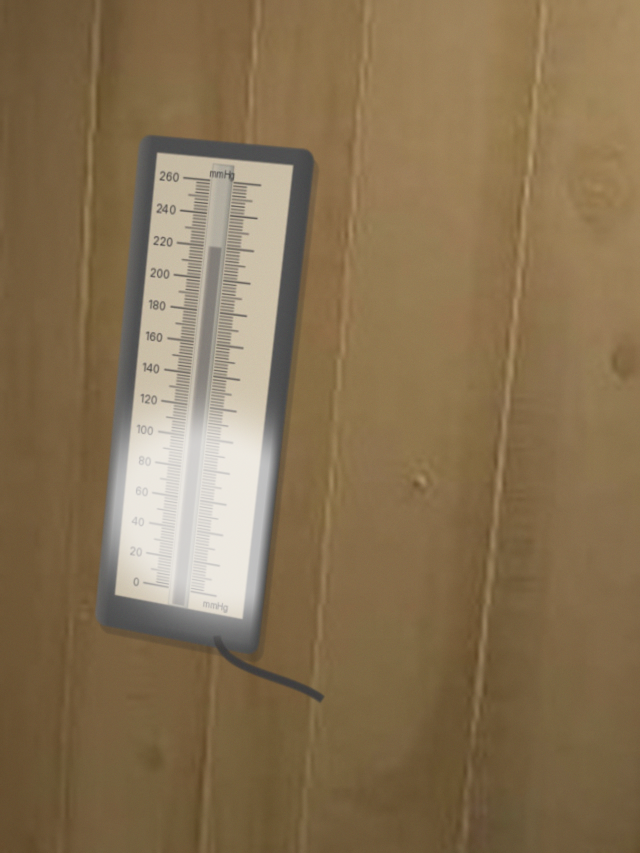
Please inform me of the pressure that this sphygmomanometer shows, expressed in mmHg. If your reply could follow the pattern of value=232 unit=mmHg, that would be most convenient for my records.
value=220 unit=mmHg
